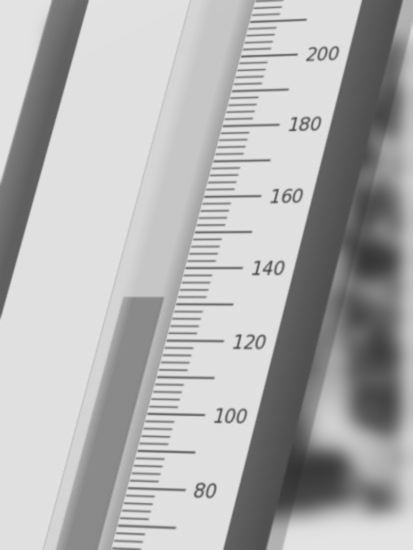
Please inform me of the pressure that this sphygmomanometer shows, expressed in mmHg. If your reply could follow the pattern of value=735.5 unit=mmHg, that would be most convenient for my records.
value=132 unit=mmHg
